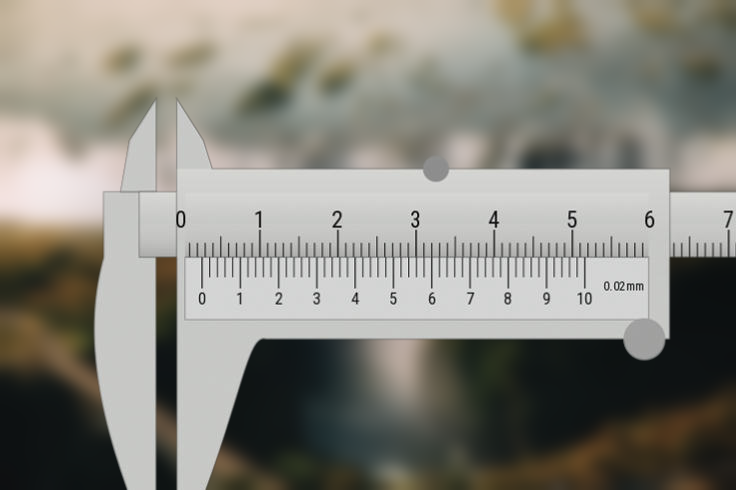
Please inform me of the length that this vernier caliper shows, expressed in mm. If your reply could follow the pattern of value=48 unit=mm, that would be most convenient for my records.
value=2.6 unit=mm
